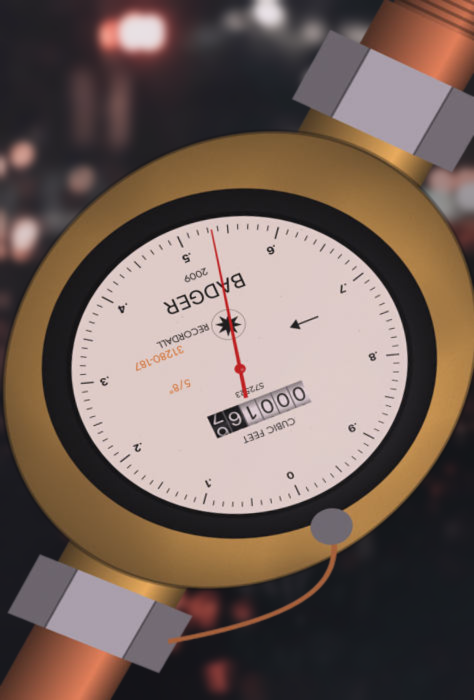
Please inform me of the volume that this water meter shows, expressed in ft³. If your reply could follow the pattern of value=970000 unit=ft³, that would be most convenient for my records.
value=166.53 unit=ft³
